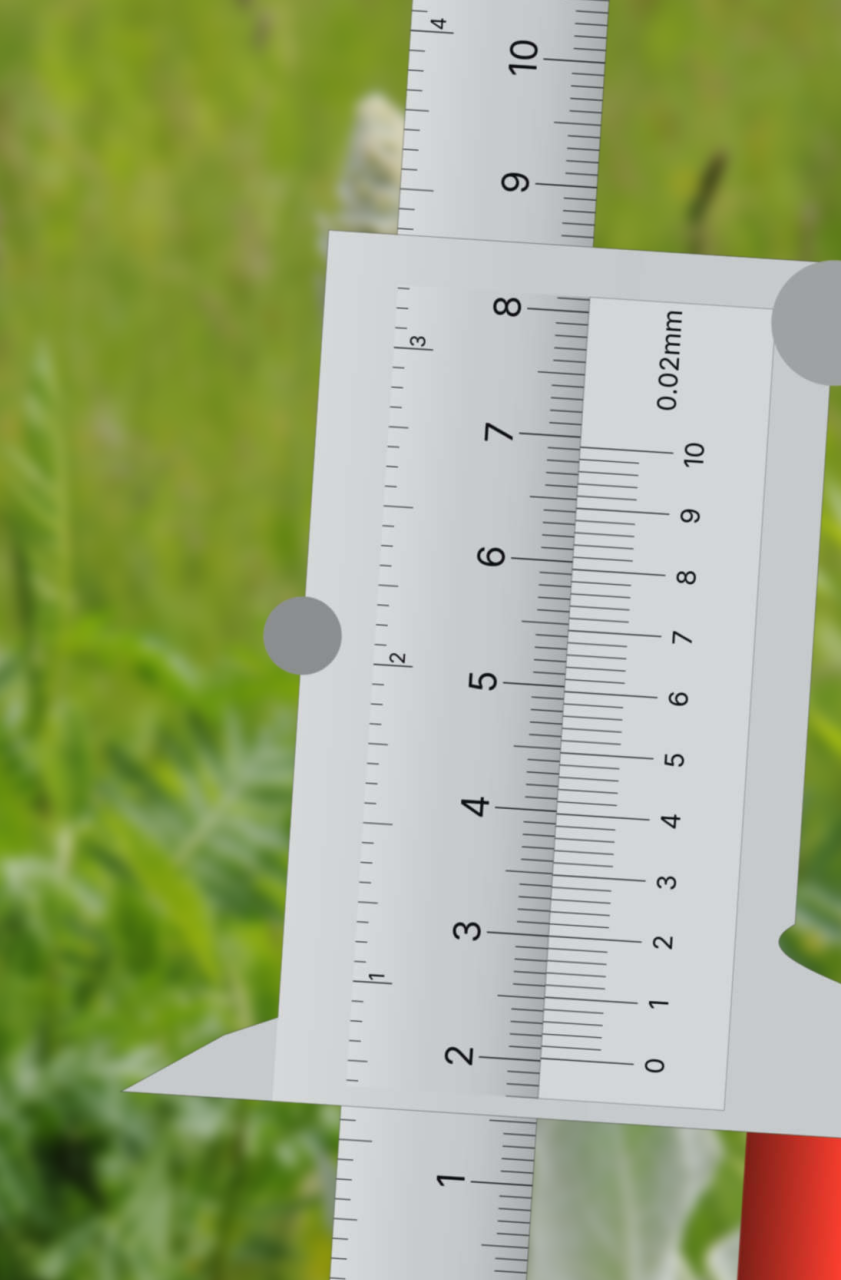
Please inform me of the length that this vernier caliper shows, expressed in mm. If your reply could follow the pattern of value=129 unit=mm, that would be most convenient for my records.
value=20.2 unit=mm
